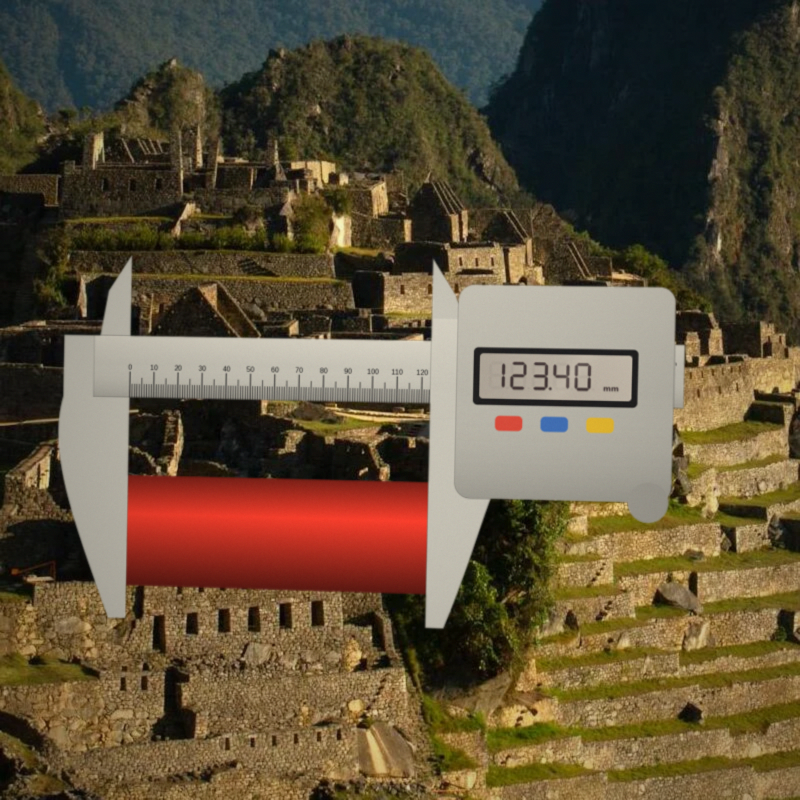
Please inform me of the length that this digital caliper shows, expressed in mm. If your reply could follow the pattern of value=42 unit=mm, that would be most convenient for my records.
value=123.40 unit=mm
